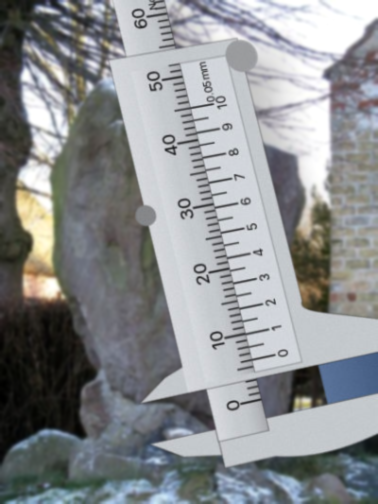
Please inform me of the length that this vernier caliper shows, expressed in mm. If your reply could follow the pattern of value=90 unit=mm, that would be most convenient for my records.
value=6.0 unit=mm
